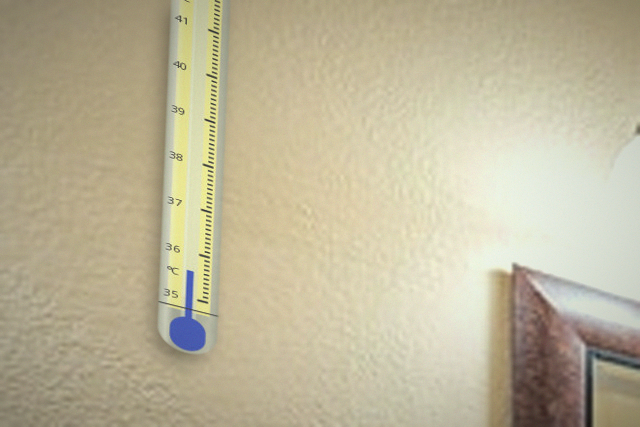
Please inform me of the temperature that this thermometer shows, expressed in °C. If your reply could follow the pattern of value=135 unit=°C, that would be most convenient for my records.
value=35.6 unit=°C
